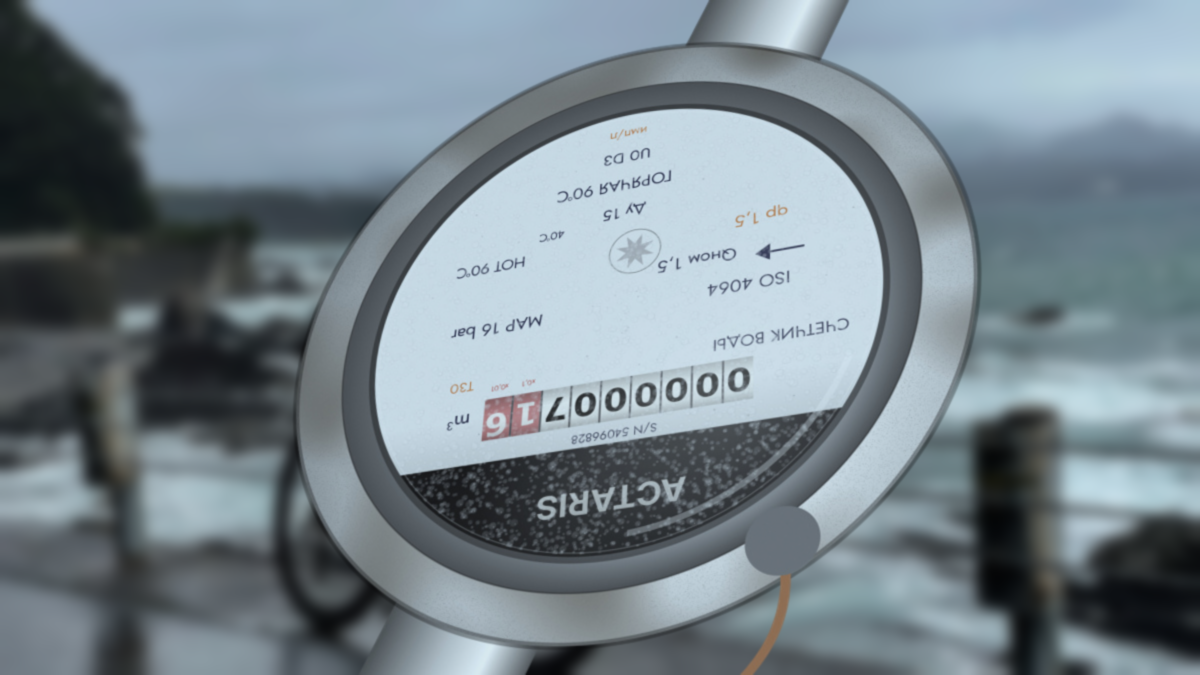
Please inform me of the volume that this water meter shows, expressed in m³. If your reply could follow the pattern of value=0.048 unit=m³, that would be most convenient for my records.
value=7.16 unit=m³
